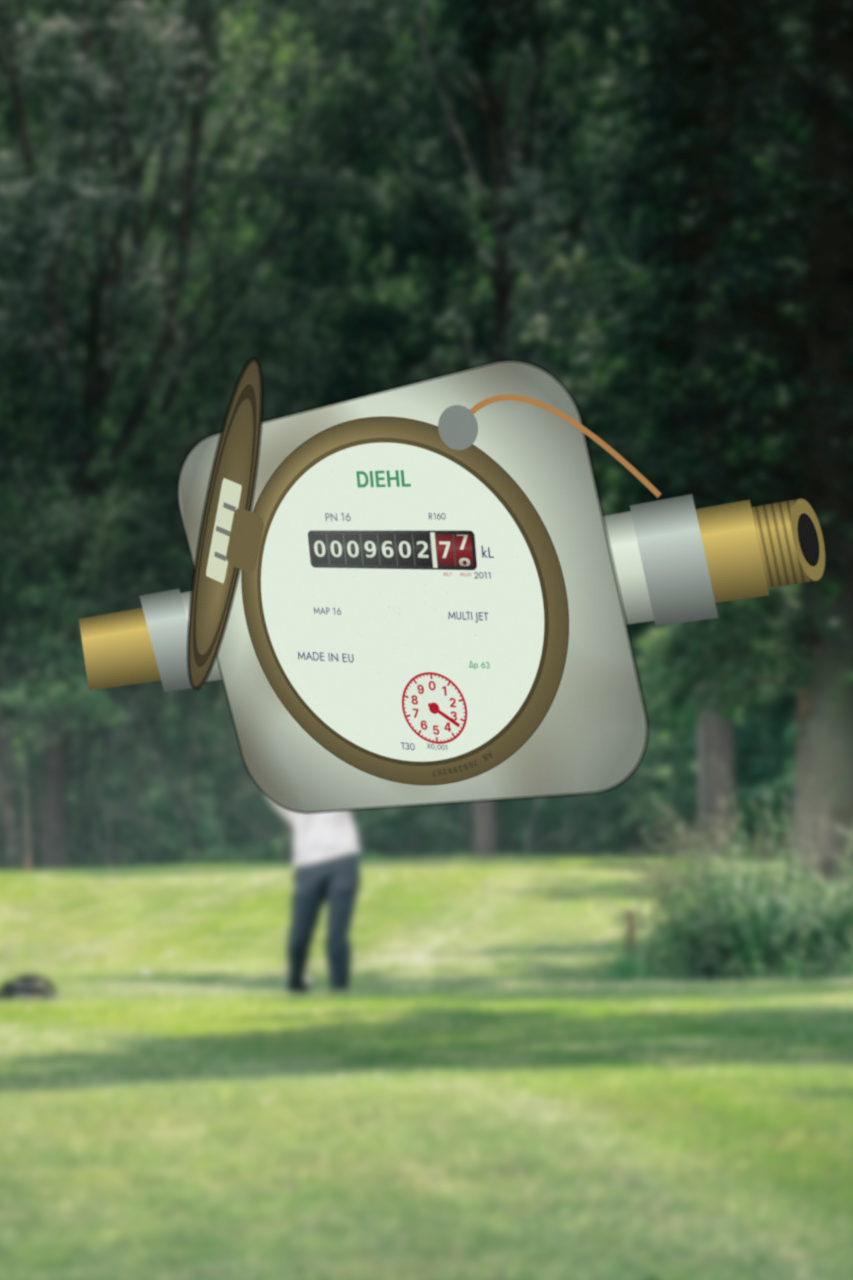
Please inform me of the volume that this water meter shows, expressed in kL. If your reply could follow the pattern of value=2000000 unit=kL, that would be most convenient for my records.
value=9602.773 unit=kL
